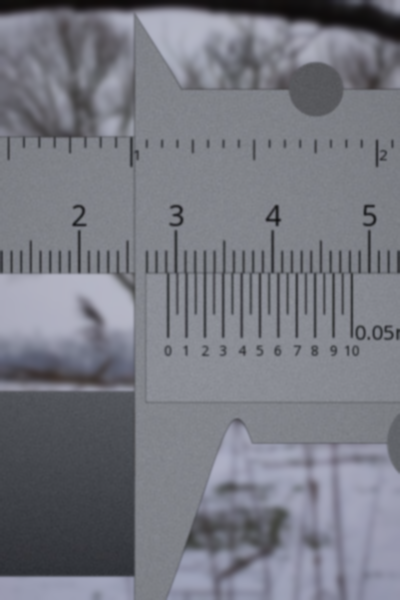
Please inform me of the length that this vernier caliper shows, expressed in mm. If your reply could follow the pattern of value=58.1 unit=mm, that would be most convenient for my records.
value=29.2 unit=mm
